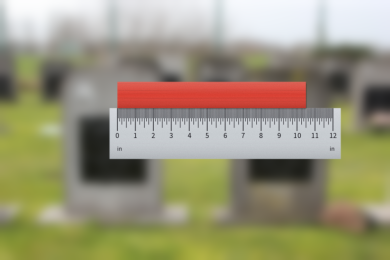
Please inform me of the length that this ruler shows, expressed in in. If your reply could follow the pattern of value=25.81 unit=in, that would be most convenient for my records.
value=10.5 unit=in
